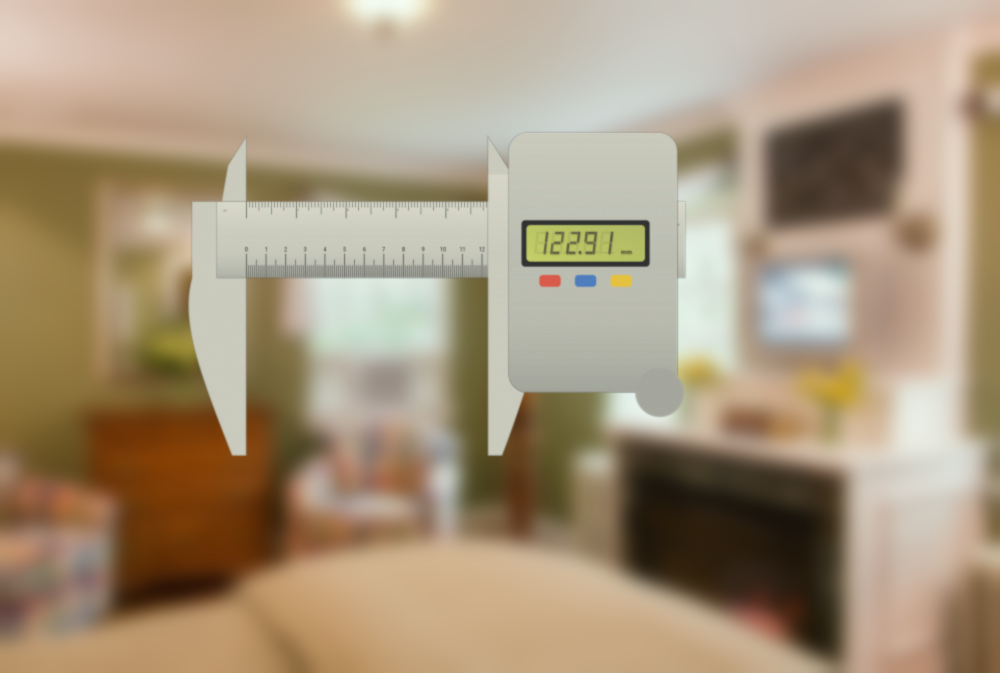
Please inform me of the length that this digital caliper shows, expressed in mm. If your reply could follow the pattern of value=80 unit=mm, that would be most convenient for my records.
value=122.91 unit=mm
